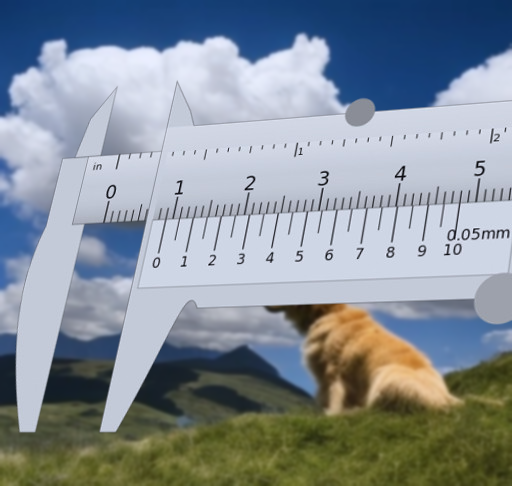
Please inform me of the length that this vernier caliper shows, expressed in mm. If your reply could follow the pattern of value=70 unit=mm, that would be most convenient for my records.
value=9.0 unit=mm
